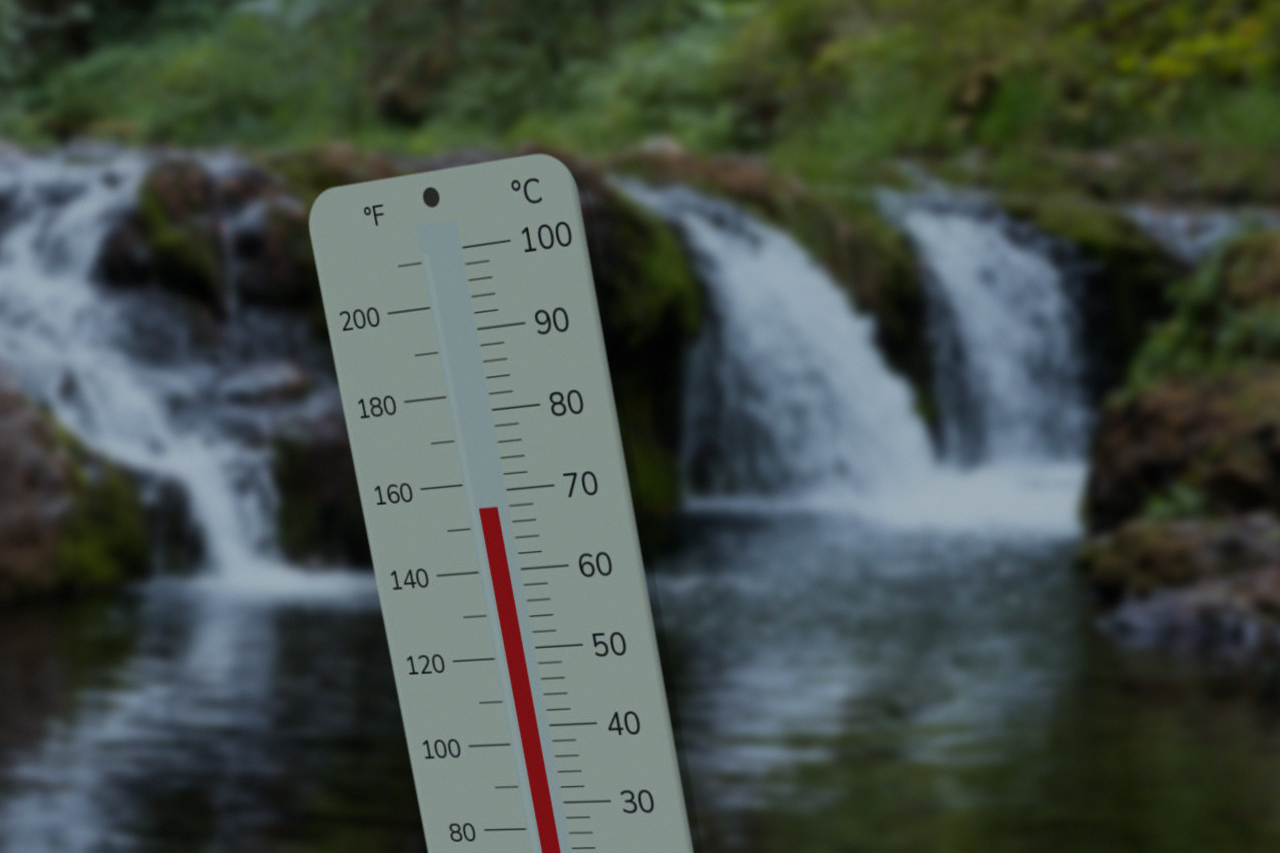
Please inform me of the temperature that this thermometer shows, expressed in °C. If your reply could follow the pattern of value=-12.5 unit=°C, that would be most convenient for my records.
value=68 unit=°C
